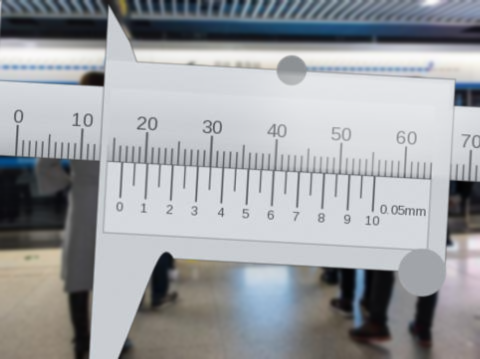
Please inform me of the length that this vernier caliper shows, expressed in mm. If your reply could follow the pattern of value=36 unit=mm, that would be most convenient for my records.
value=16.4 unit=mm
